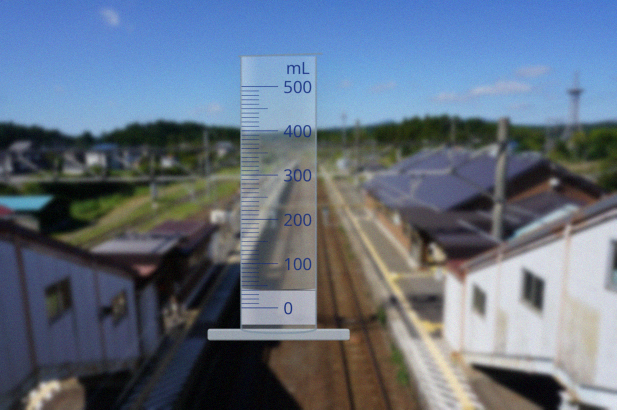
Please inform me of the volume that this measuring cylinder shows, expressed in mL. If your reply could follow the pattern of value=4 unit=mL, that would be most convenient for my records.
value=40 unit=mL
